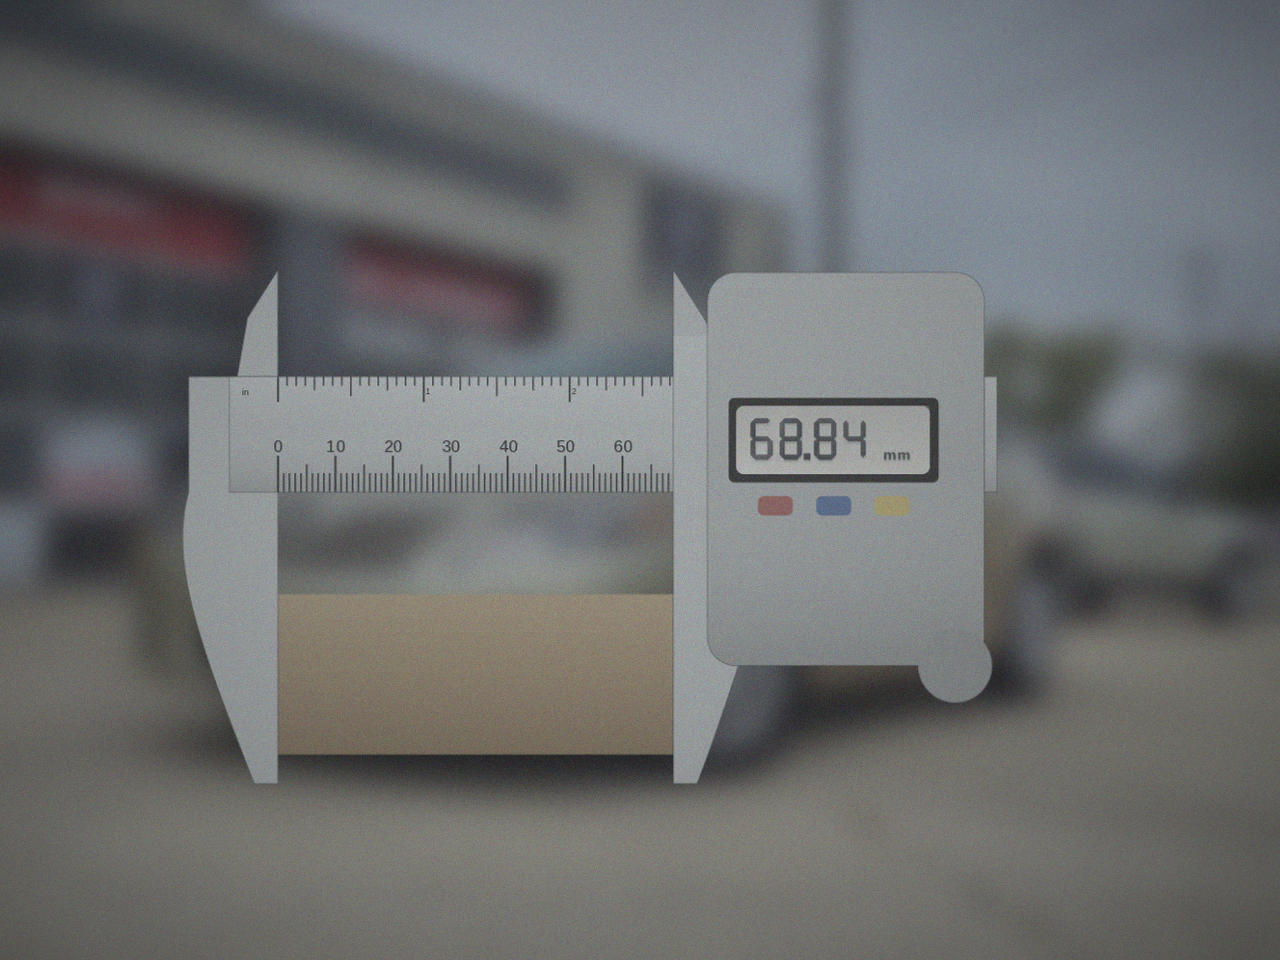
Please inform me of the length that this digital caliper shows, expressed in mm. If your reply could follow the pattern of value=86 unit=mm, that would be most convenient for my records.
value=68.84 unit=mm
